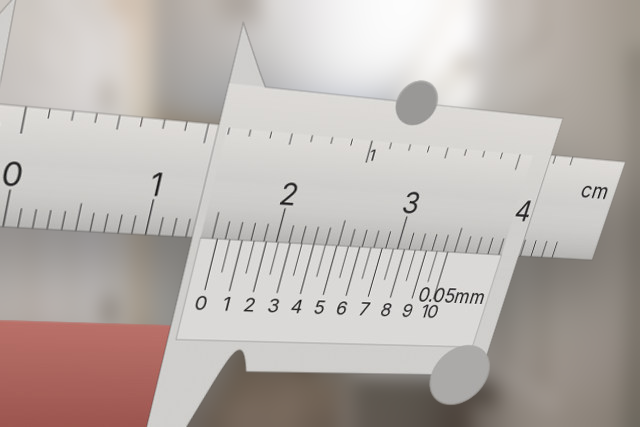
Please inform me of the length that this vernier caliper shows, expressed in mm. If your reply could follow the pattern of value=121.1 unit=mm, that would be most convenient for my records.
value=15.4 unit=mm
